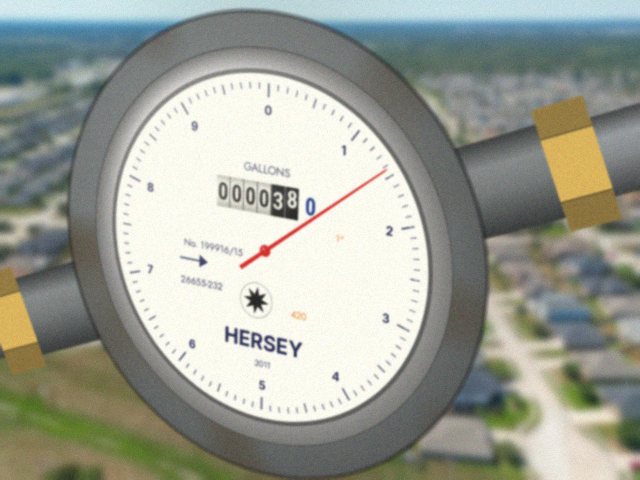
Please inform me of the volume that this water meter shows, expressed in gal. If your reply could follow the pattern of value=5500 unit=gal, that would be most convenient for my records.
value=381.4 unit=gal
